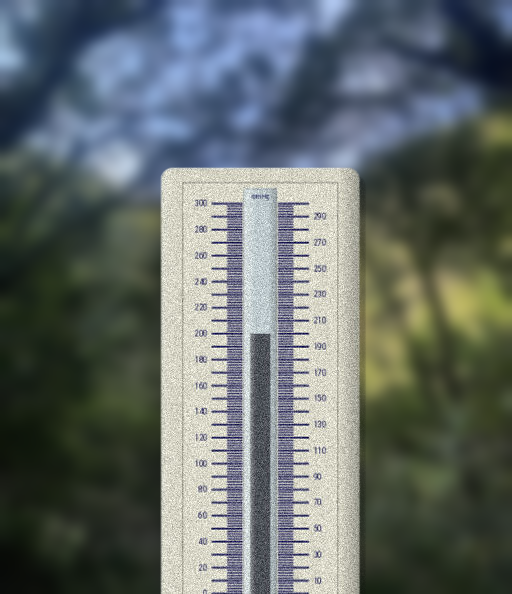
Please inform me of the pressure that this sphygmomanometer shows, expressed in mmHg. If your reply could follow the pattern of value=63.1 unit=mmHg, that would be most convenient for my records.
value=200 unit=mmHg
